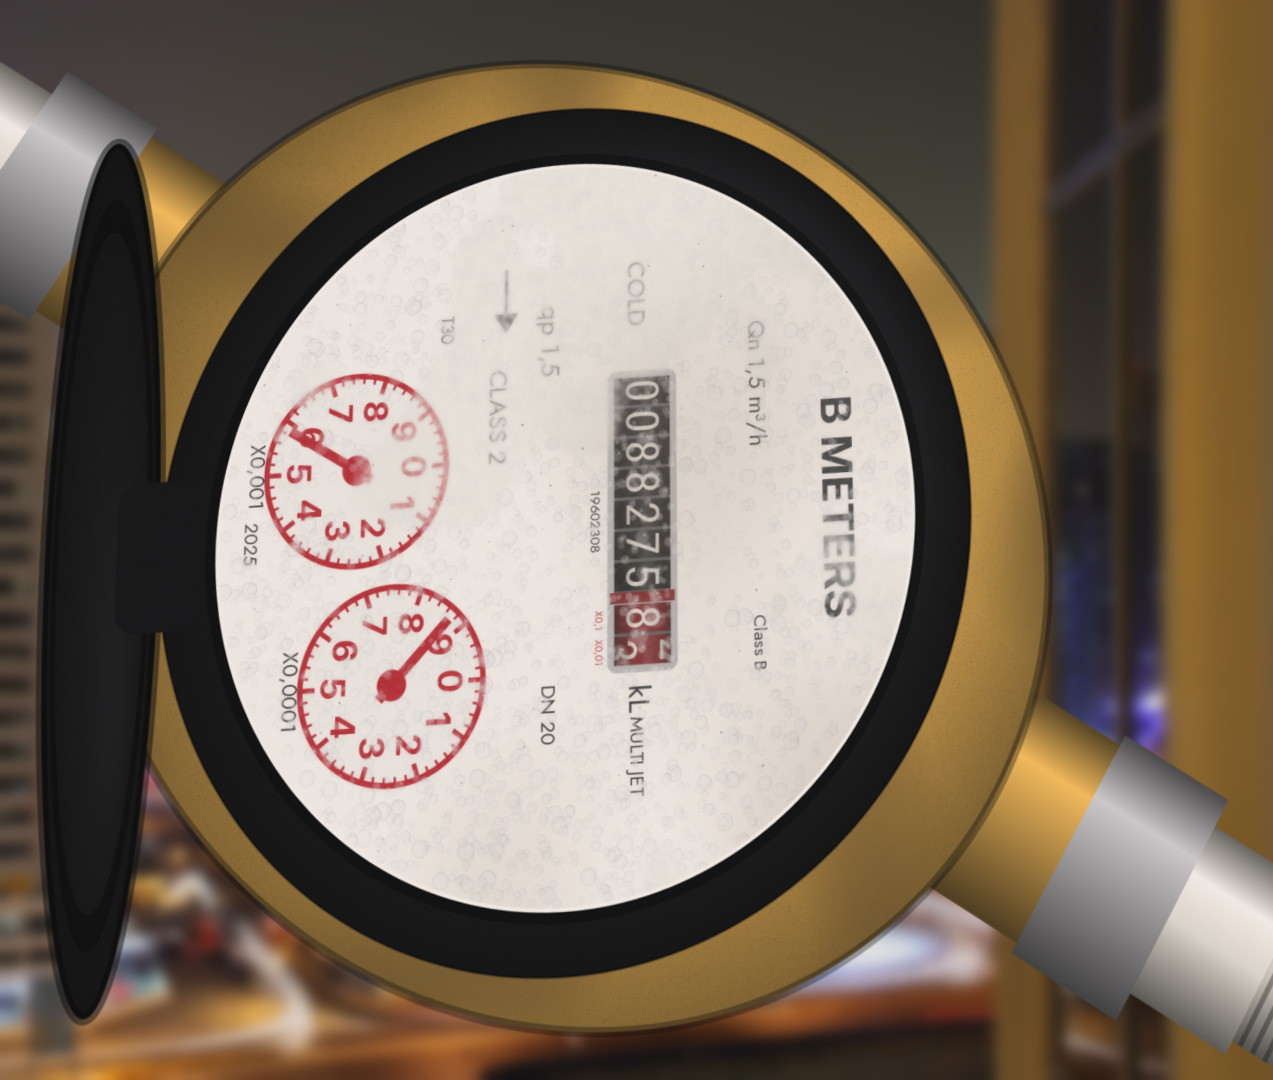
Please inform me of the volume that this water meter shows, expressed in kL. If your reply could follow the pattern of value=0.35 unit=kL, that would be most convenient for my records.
value=88275.8258 unit=kL
